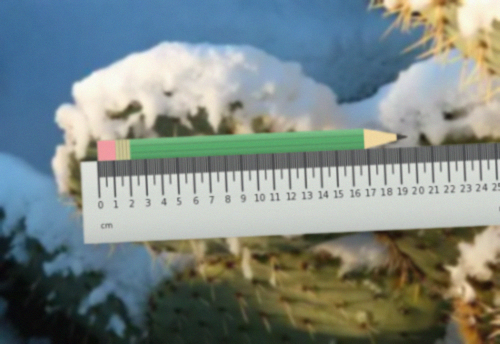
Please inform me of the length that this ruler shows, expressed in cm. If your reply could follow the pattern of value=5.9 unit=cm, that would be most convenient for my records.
value=19.5 unit=cm
